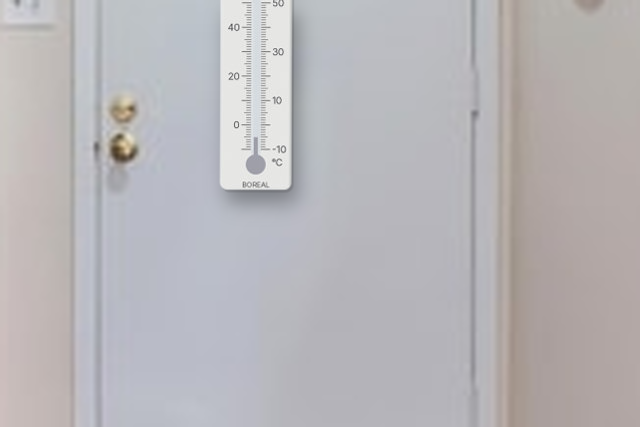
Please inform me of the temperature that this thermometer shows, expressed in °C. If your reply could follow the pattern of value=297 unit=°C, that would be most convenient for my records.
value=-5 unit=°C
